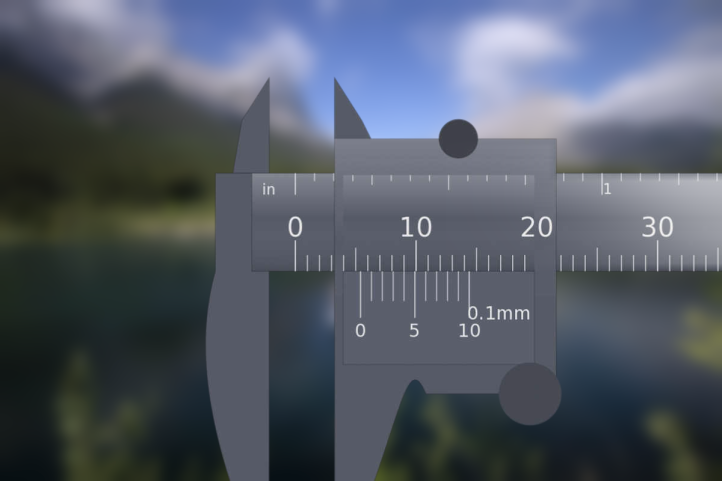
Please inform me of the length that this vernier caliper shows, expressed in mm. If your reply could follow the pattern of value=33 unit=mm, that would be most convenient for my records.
value=5.4 unit=mm
